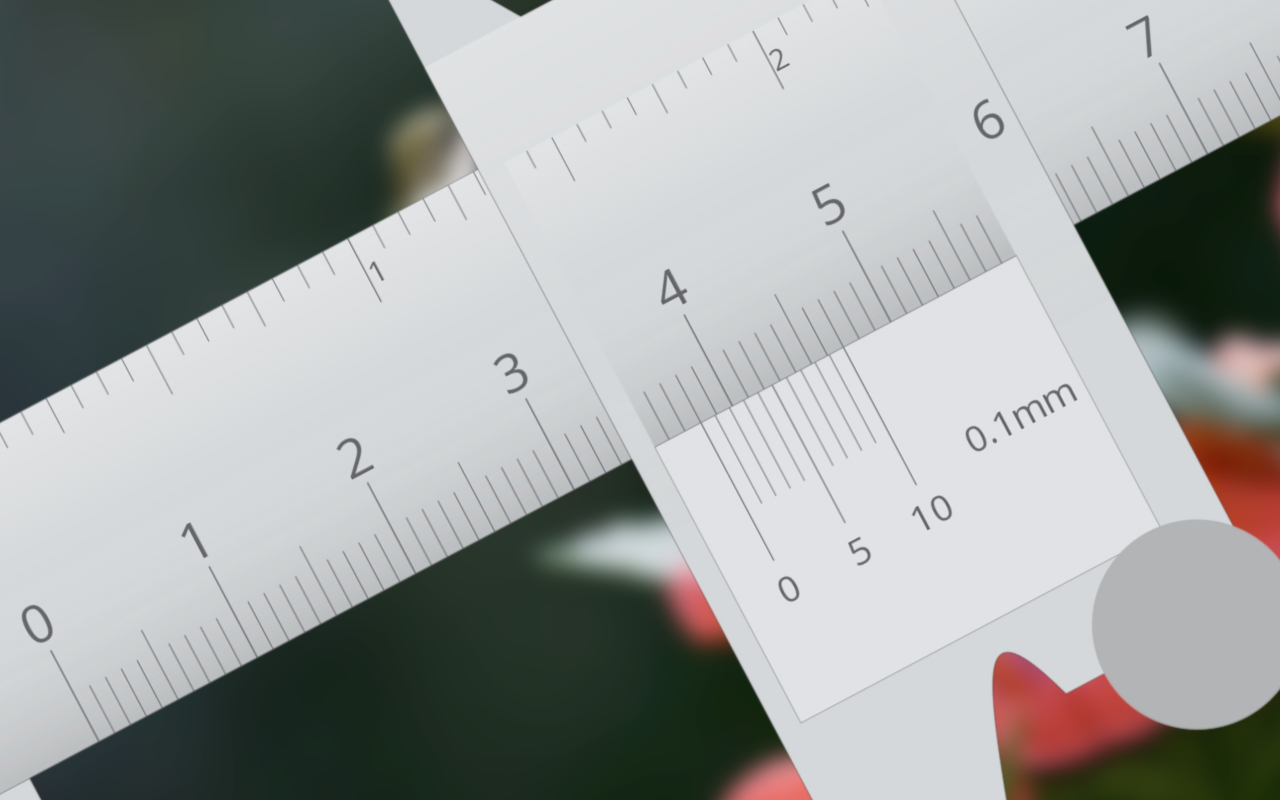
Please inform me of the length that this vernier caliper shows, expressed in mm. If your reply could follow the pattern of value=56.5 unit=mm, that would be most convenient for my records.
value=38.0 unit=mm
